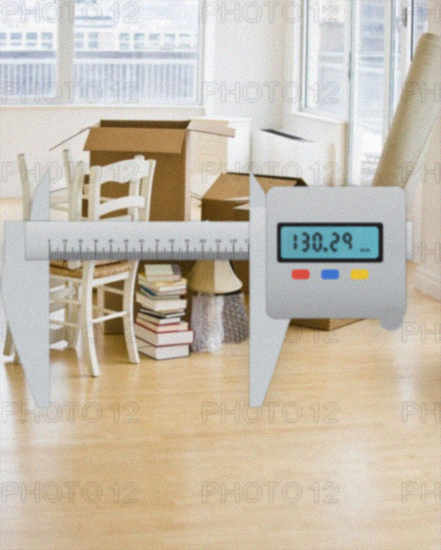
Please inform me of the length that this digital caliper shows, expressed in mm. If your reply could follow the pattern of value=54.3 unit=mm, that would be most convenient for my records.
value=130.29 unit=mm
